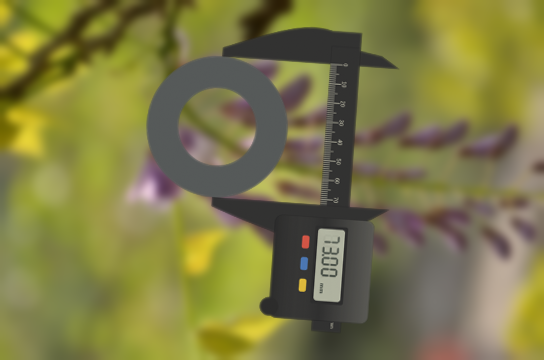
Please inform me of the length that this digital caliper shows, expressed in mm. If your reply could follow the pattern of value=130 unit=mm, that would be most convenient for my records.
value=73.00 unit=mm
